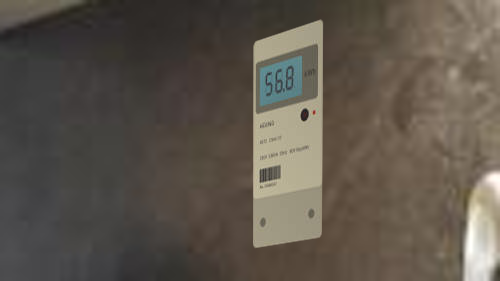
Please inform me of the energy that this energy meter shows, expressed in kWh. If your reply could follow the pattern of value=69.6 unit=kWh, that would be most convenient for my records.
value=56.8 unit=kWh
